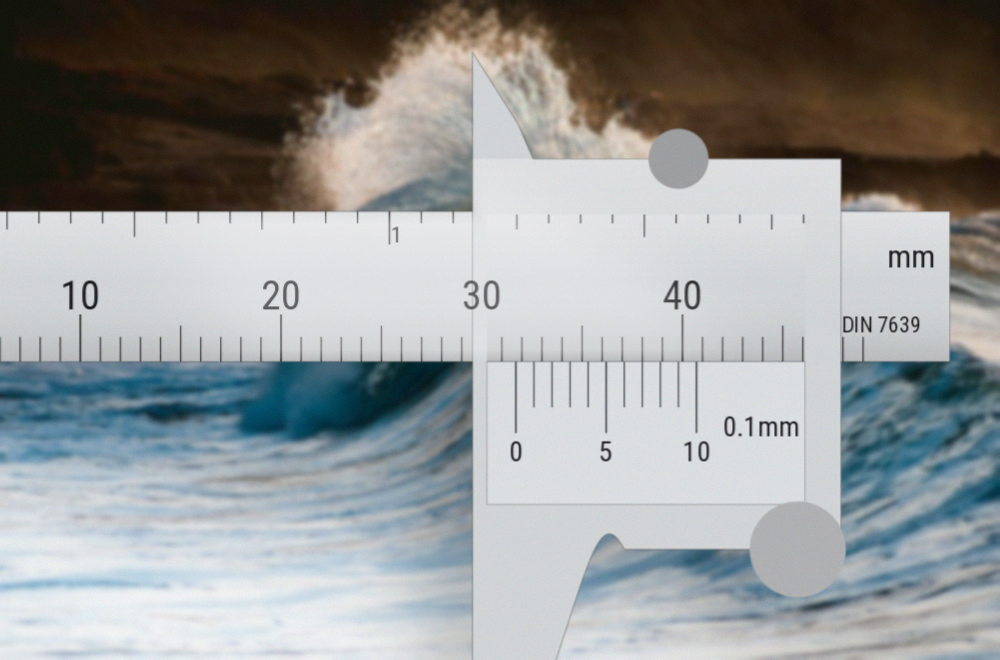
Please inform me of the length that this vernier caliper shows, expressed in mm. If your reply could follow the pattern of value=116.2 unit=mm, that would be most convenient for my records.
value=31.7 unit=mm
